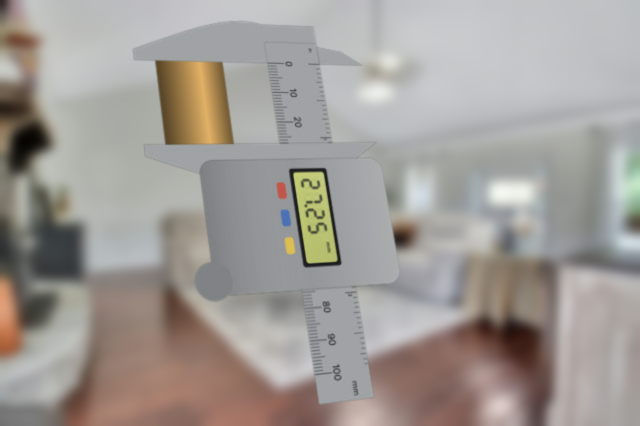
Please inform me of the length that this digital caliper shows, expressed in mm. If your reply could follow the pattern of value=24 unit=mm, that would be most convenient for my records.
value=27.25 unit=mm
